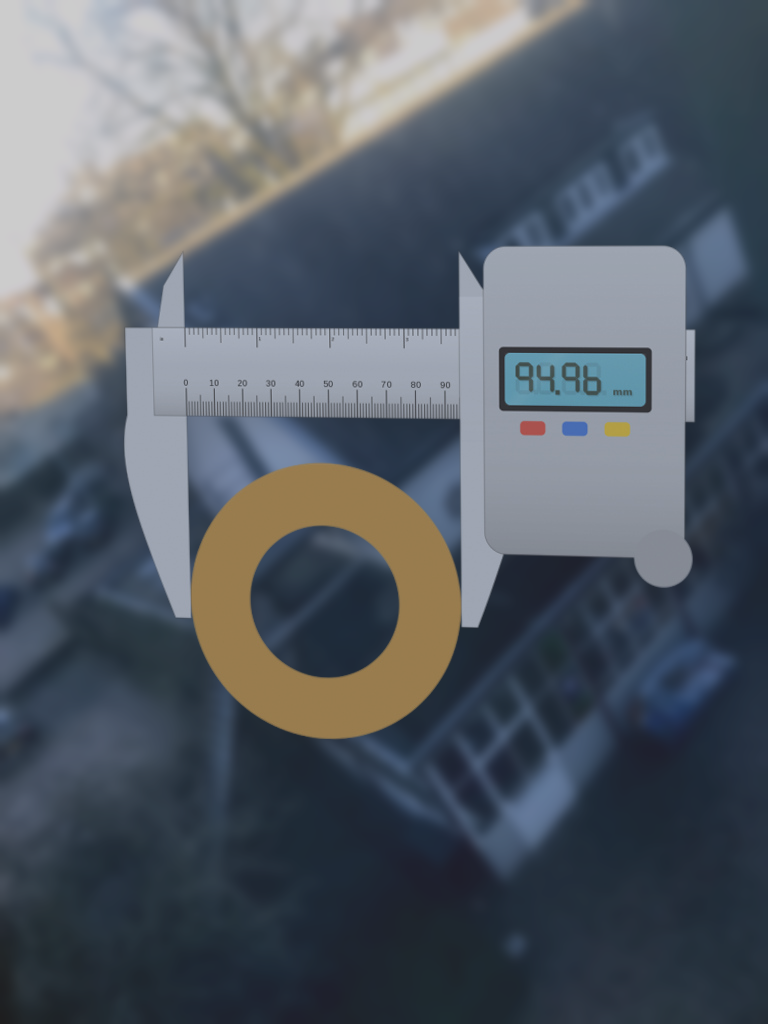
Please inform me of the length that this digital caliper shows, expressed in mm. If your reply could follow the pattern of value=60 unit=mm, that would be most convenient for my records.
value=94.96 unit=mm
